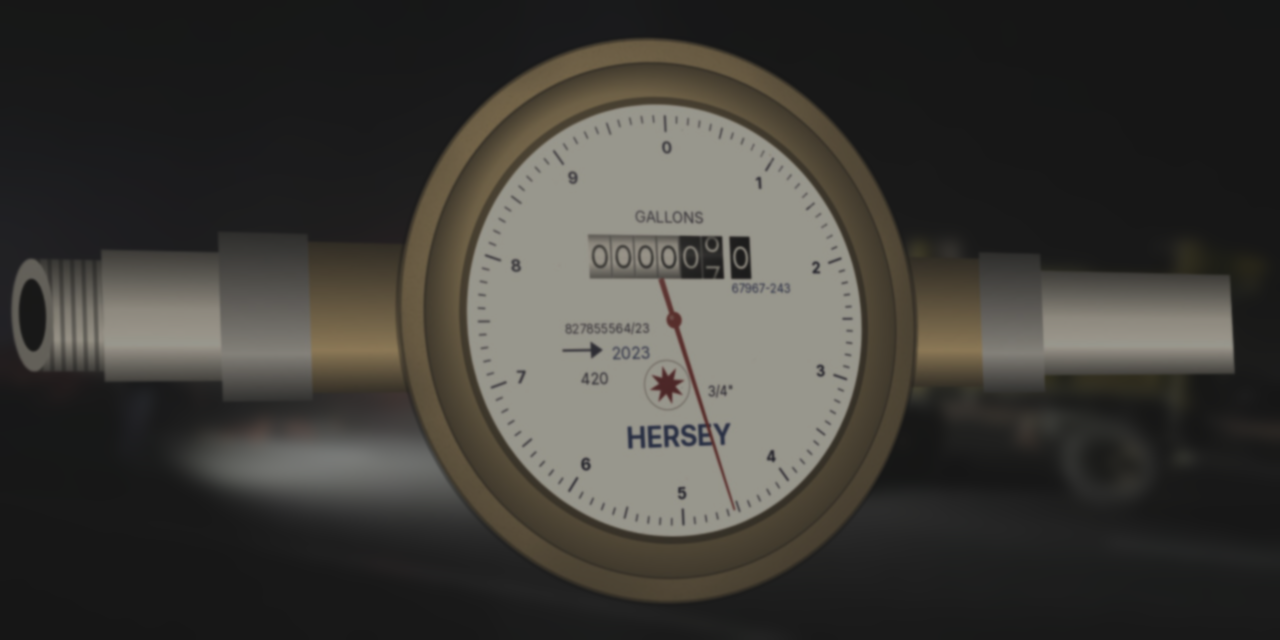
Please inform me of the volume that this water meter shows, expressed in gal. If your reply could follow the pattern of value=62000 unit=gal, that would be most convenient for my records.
value=64.5 unit=gal
